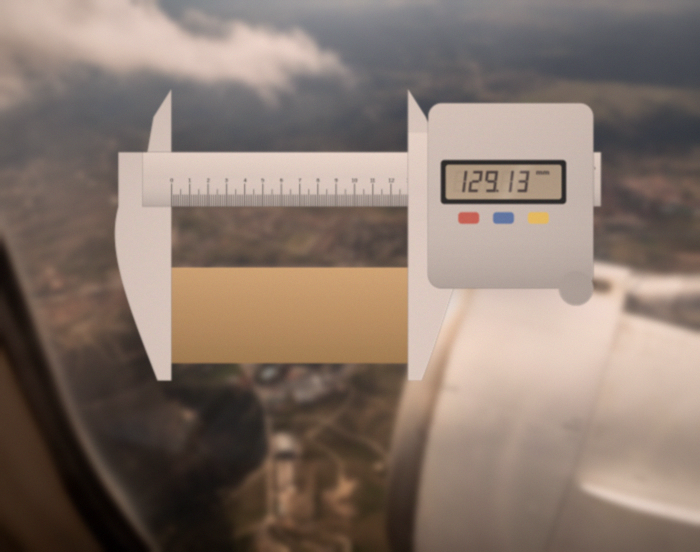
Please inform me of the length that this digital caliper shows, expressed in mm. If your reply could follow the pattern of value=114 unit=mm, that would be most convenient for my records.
value=129.13 unit=mm
